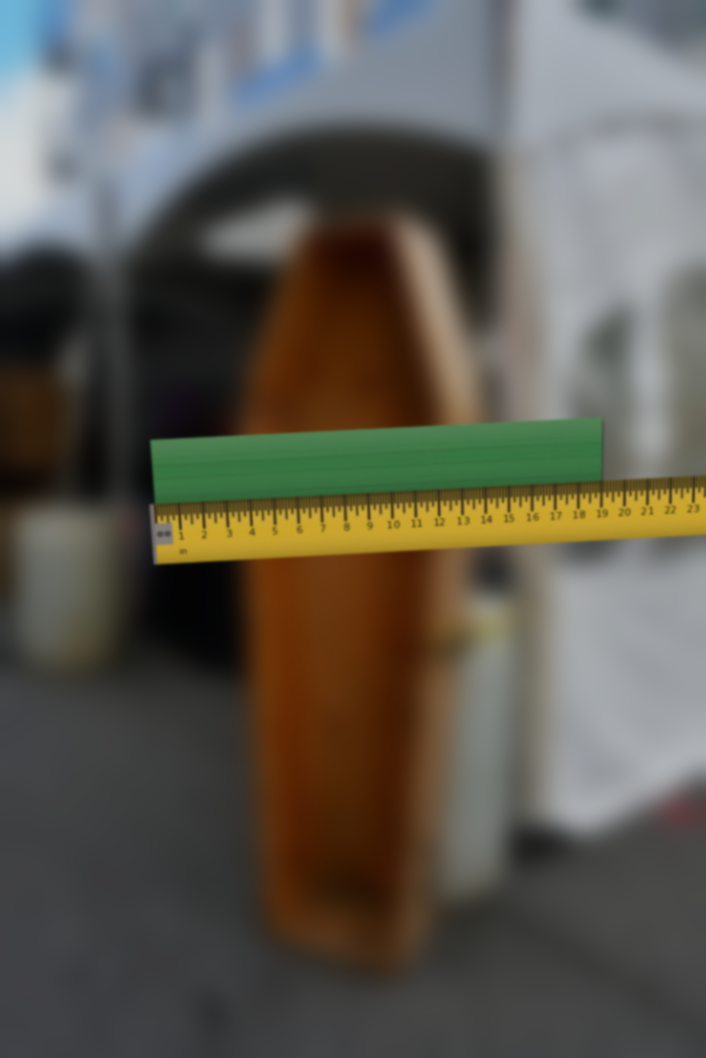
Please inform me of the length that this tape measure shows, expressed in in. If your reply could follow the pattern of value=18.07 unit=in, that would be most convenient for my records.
value=19 unit=in
